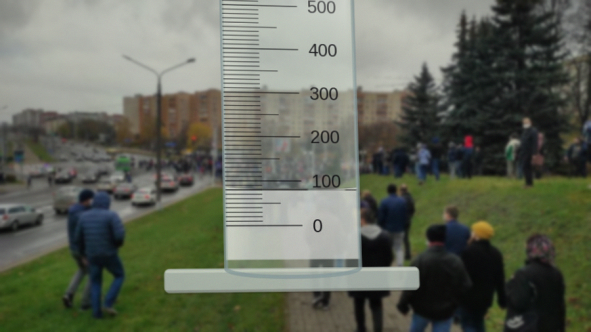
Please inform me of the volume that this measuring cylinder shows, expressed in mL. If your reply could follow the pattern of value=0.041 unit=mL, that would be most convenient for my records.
value=80 unit=mL
